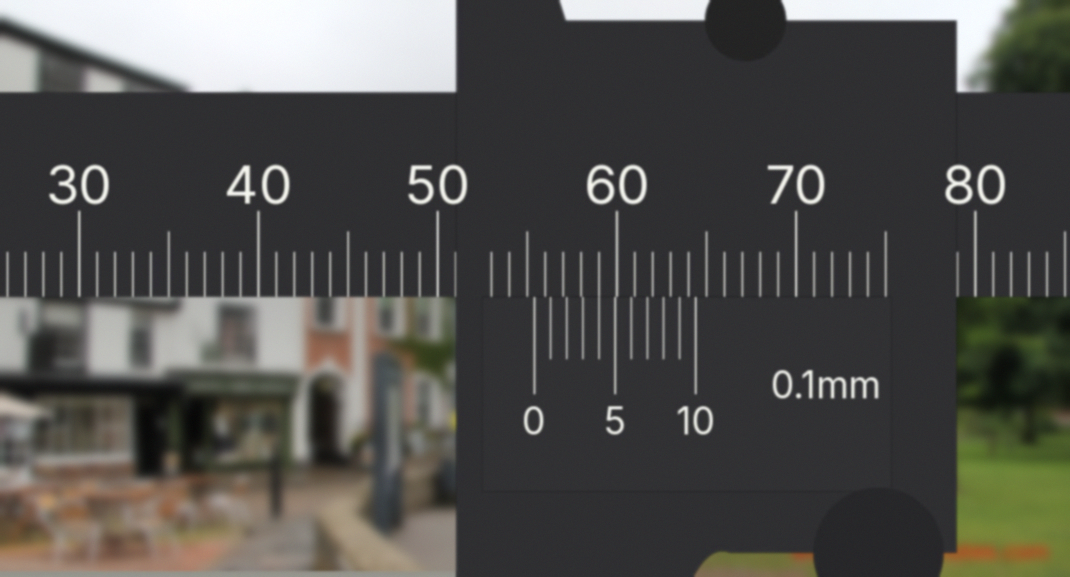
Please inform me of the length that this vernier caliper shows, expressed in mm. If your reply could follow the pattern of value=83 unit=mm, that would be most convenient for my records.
value=55.4 unit=mm
